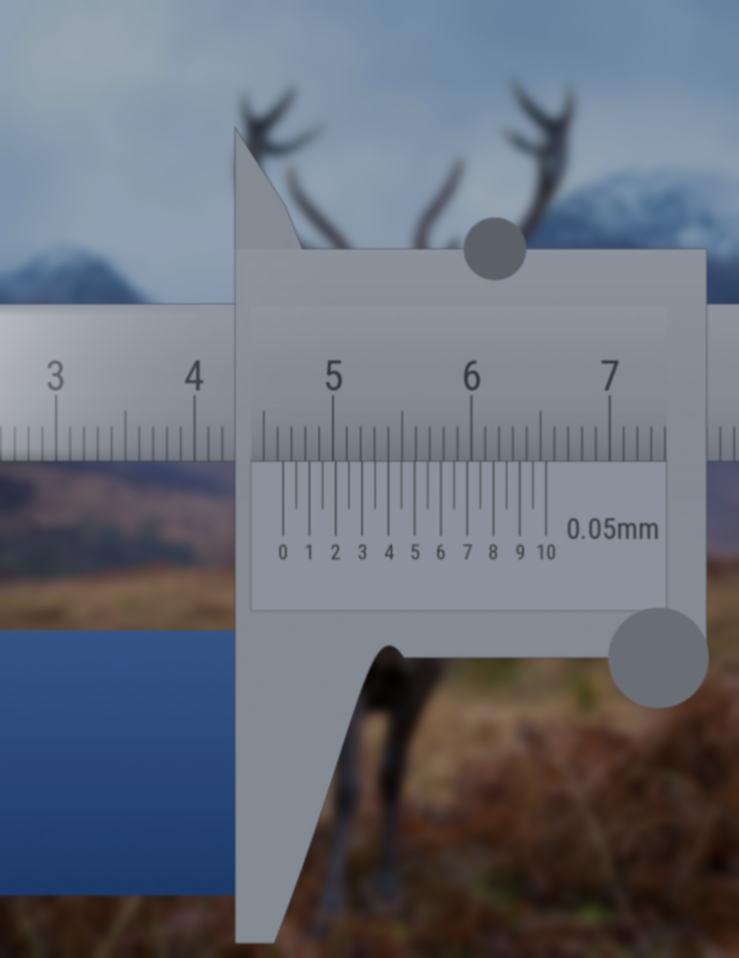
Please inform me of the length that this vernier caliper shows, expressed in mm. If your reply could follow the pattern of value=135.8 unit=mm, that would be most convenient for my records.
value=46.4 unit=mm
